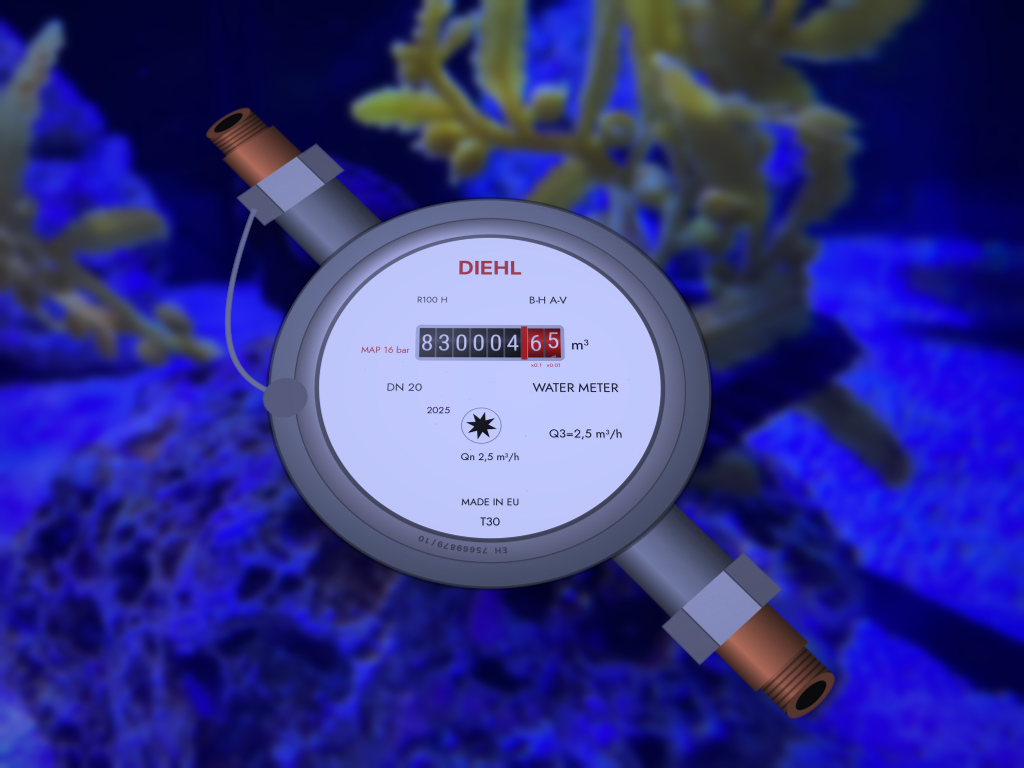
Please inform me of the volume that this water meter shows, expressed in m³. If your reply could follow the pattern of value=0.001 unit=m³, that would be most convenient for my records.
value=830004.65 unit=m³
